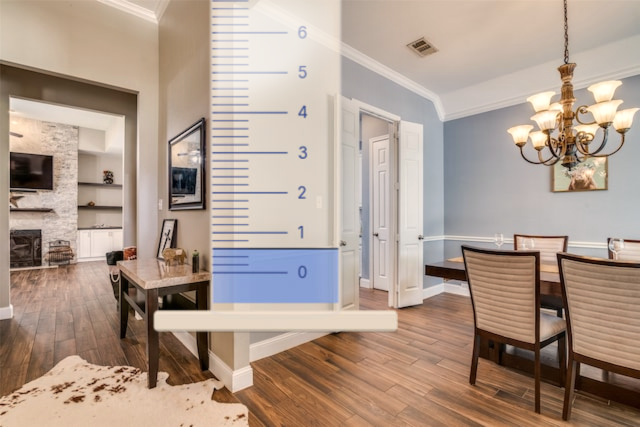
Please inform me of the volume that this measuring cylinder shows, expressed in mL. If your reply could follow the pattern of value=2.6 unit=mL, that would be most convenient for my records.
value=0.6 unit=mL
